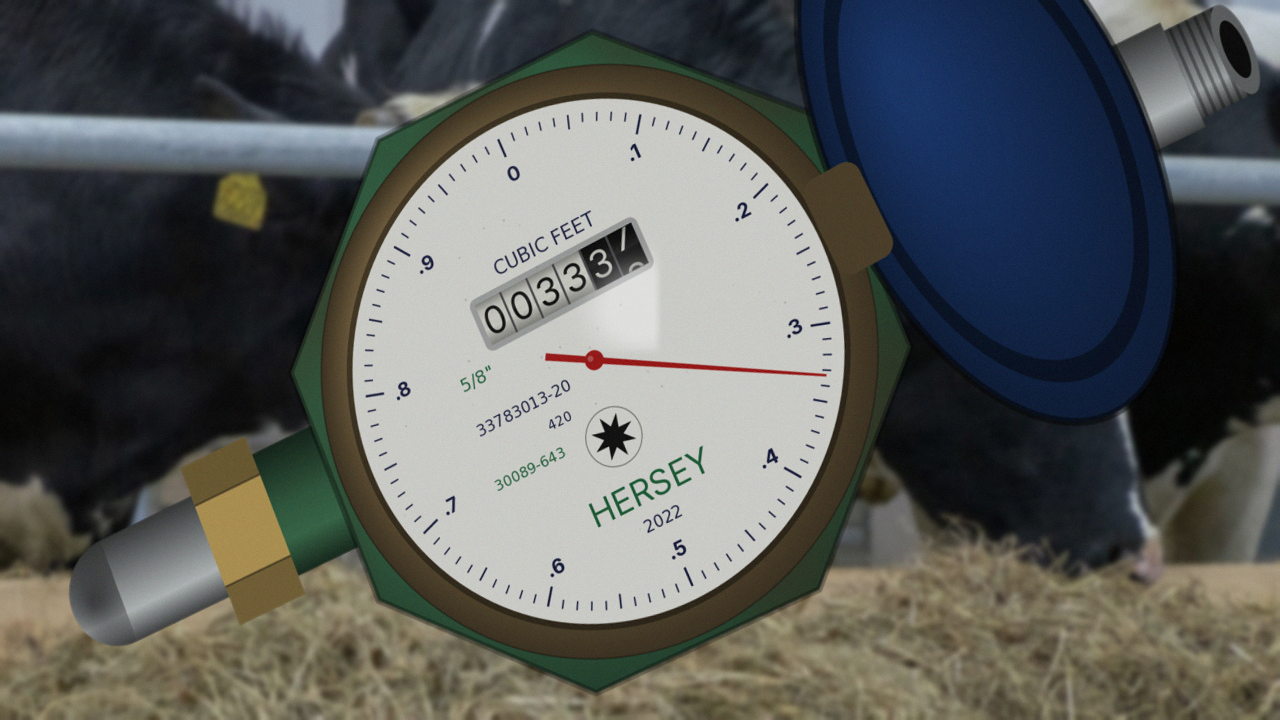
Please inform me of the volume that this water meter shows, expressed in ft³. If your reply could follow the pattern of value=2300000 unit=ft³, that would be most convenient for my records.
value=3337.33 unit=ft³
